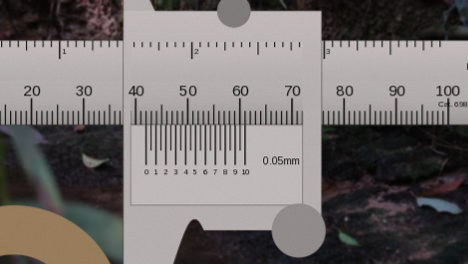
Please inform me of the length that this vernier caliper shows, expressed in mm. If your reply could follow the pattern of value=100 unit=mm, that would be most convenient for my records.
value=42.0 unit=mm
